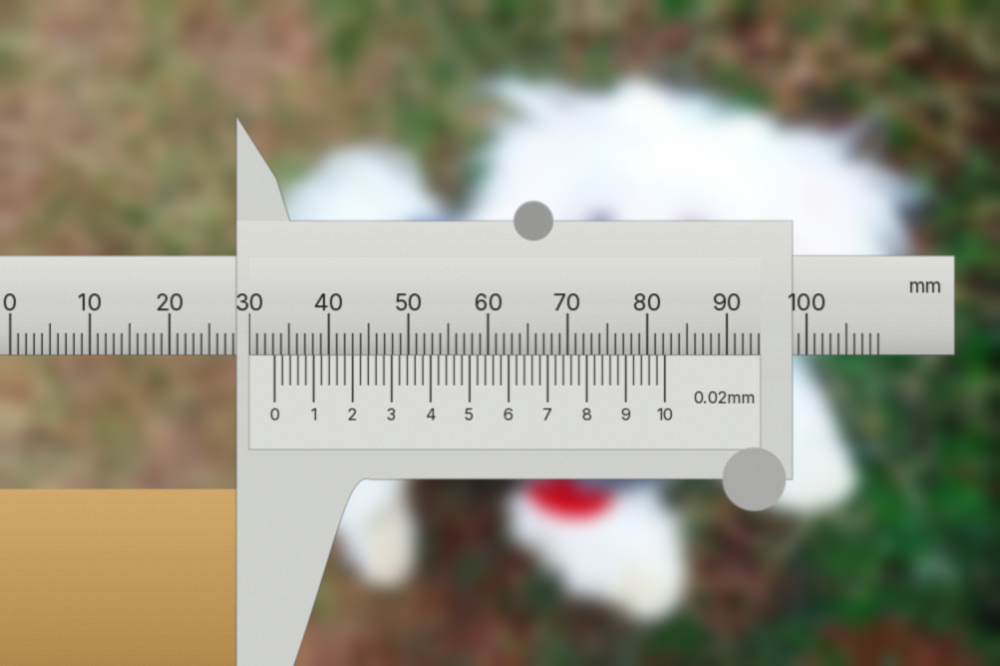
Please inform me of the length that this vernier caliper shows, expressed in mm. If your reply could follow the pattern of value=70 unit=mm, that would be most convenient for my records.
value=33.2 unit=mm
